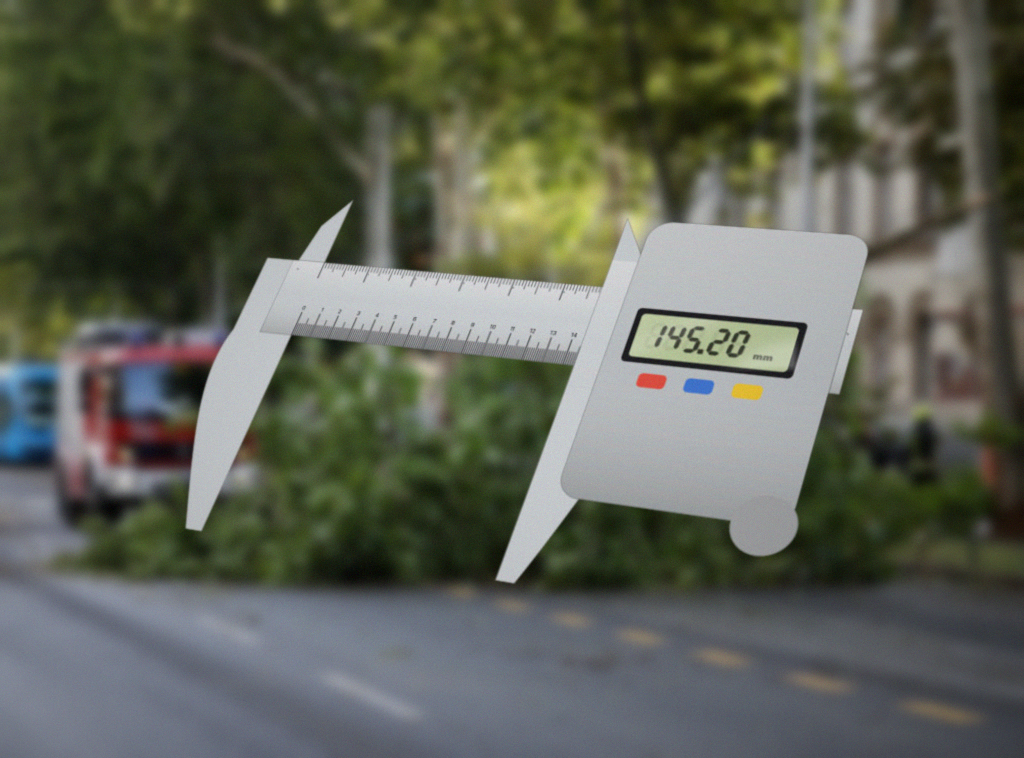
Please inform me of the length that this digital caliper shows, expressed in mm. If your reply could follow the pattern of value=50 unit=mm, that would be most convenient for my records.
value=145.20 unit=mm
